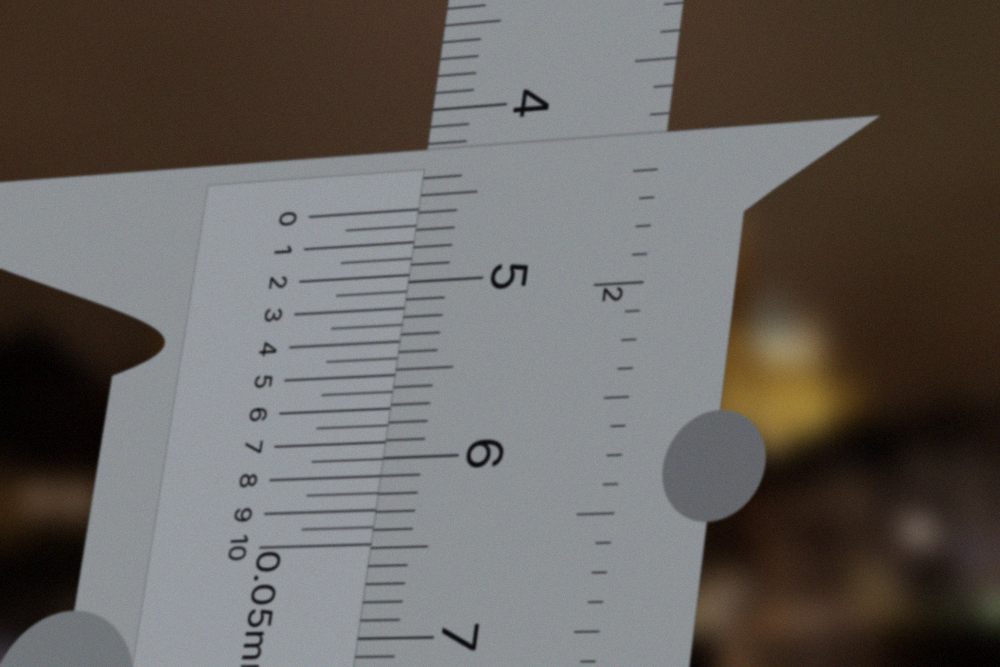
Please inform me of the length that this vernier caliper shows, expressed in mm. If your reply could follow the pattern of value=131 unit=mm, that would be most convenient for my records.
value=45.8 unit=mm
